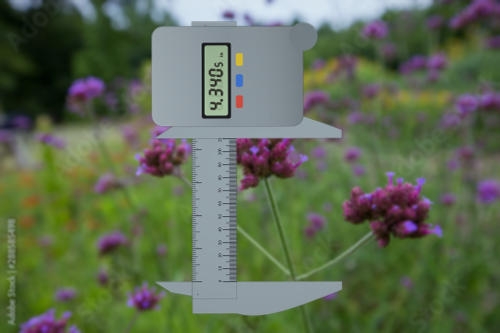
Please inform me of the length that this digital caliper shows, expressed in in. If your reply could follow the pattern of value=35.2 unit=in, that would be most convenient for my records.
value=4.3405 unit=in
